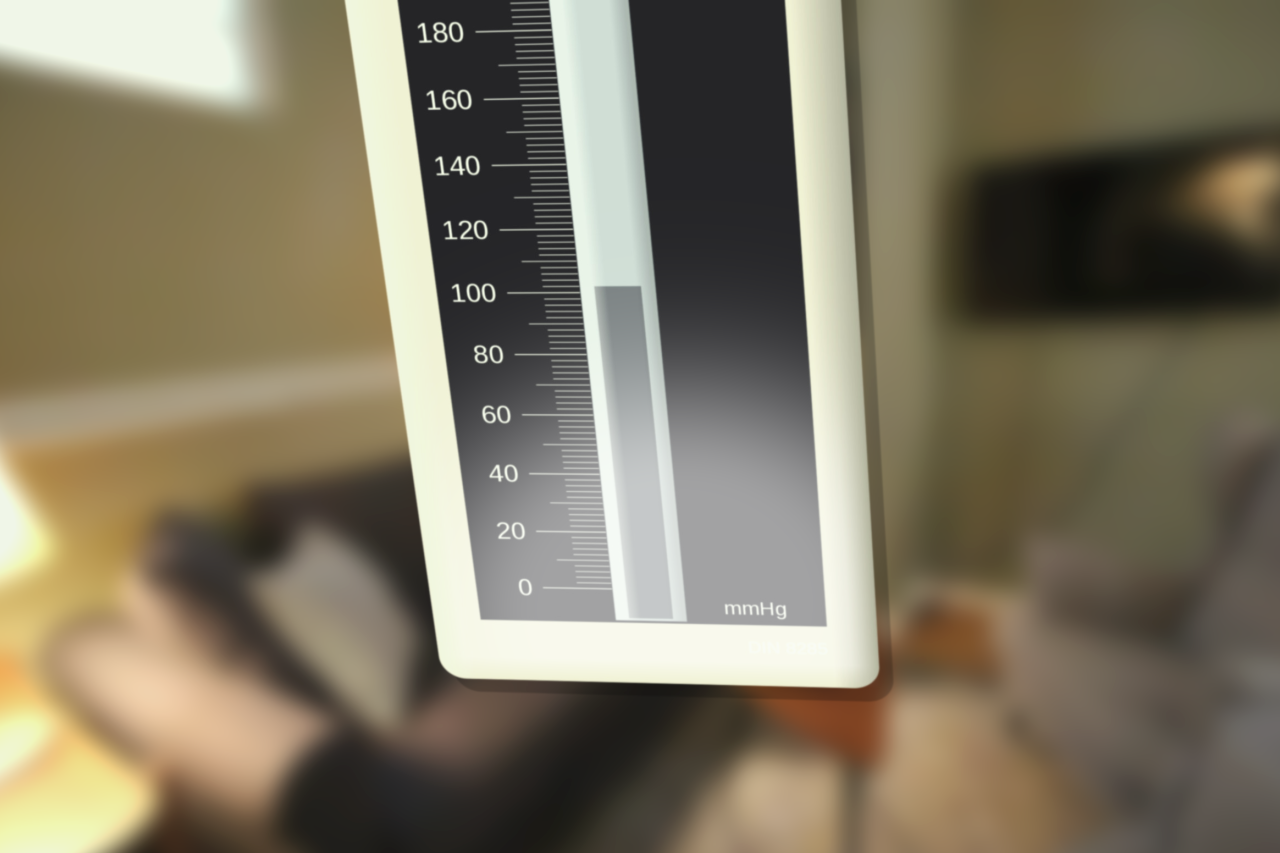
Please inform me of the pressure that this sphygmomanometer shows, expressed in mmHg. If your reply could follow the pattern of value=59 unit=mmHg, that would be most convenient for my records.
value=102 unit=mmHg
